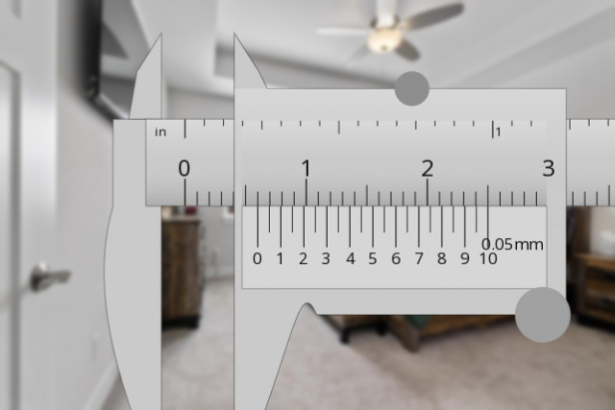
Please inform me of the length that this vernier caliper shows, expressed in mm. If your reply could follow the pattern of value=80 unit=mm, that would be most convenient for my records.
value=6.0 unit=mm
